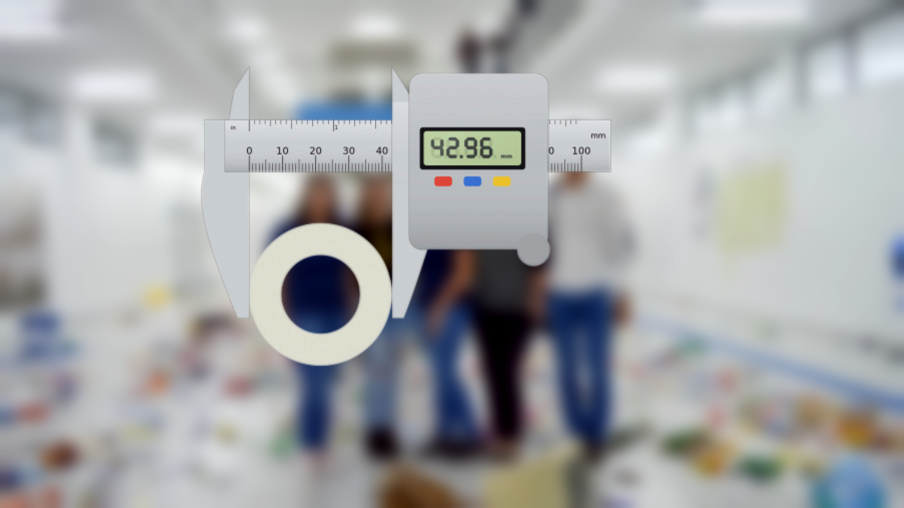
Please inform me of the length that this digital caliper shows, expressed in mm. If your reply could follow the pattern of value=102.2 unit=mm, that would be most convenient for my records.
value=42.96 unit=mm
